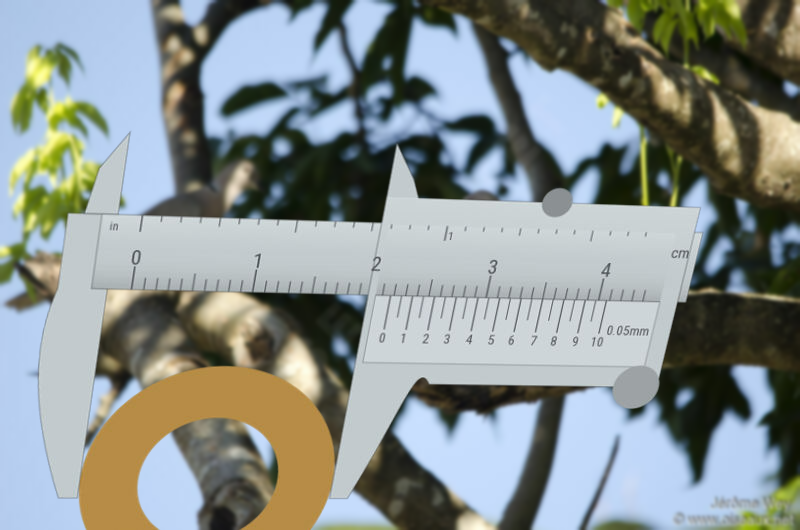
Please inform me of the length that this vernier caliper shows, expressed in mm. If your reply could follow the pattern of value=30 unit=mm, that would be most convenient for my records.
value=21.7 unit=mm
